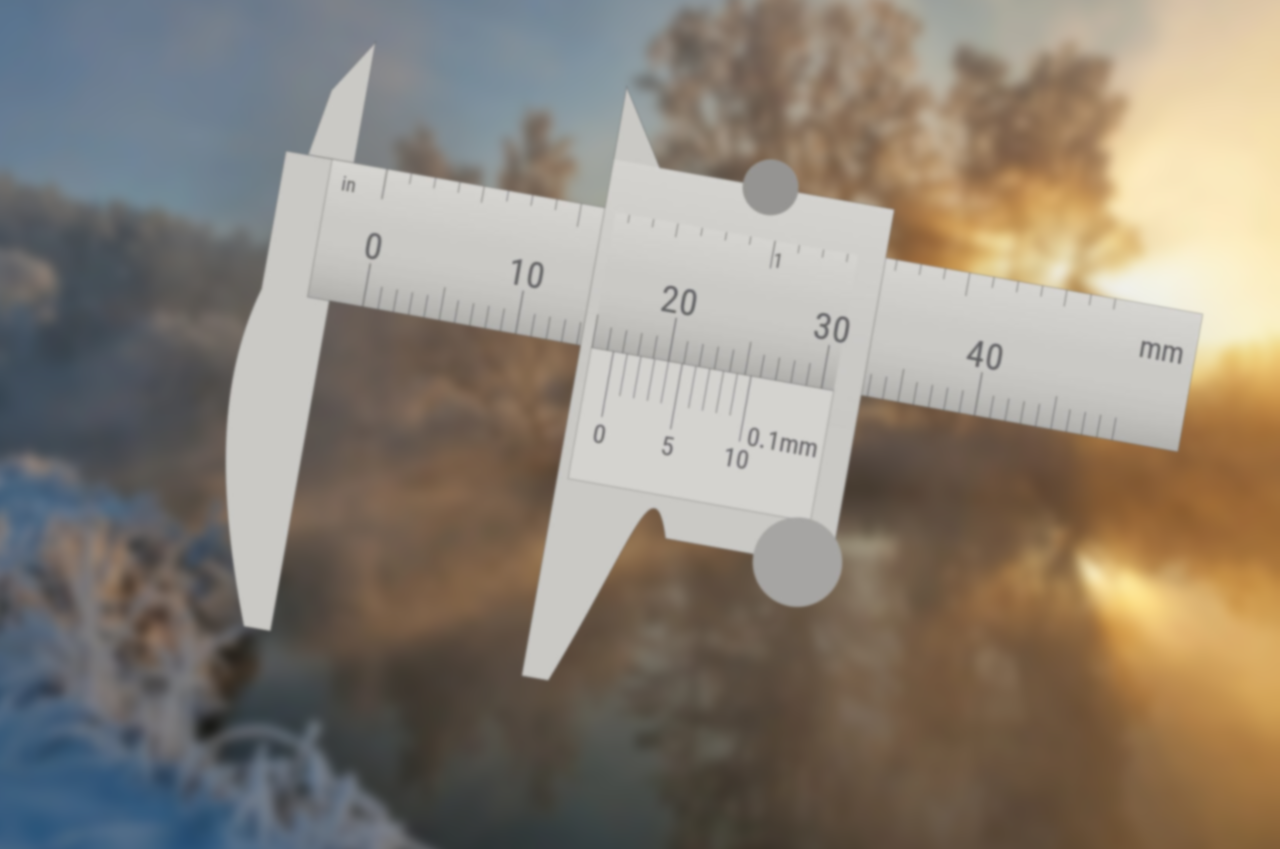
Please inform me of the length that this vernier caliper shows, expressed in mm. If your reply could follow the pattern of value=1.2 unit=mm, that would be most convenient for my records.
value=16.4 unit=mm
